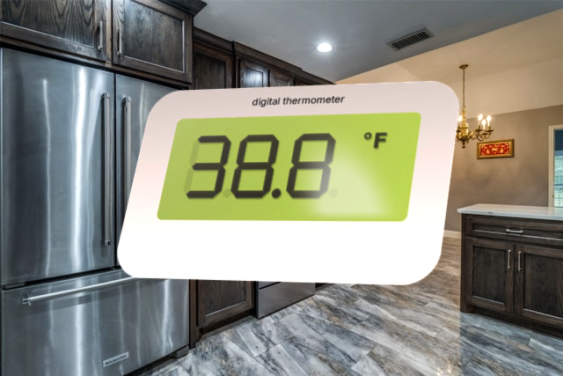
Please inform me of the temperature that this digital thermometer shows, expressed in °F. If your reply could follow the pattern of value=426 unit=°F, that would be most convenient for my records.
value=38.8 unit=°F
